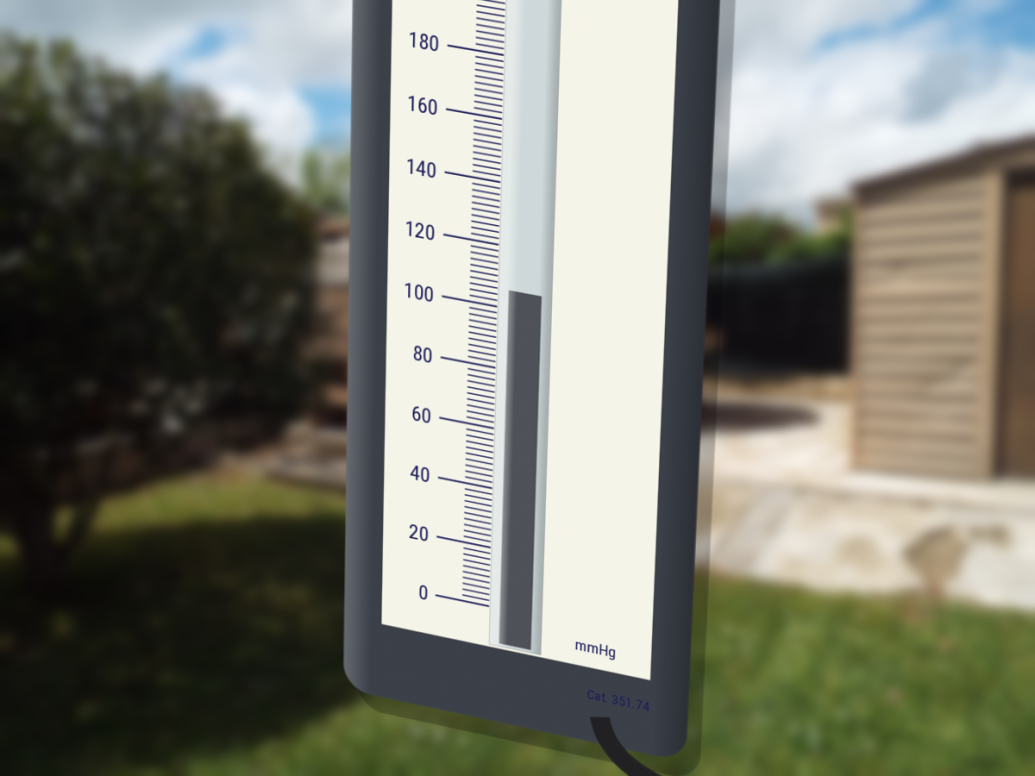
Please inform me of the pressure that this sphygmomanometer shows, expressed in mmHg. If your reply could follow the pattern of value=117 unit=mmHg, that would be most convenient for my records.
value=106 unit=mmHg
